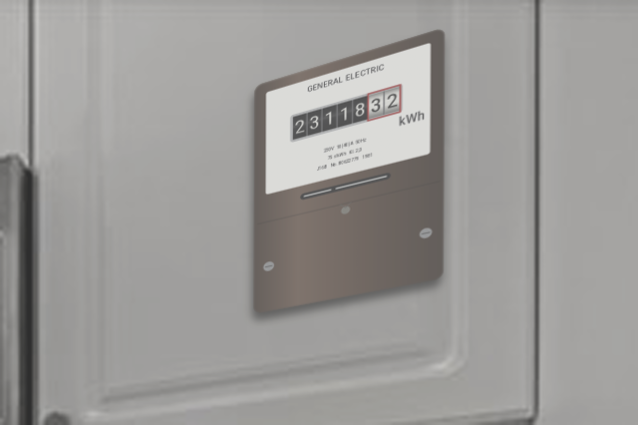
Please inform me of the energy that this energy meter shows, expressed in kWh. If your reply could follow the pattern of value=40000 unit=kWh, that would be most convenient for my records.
value=23118.32 unit=kWh
